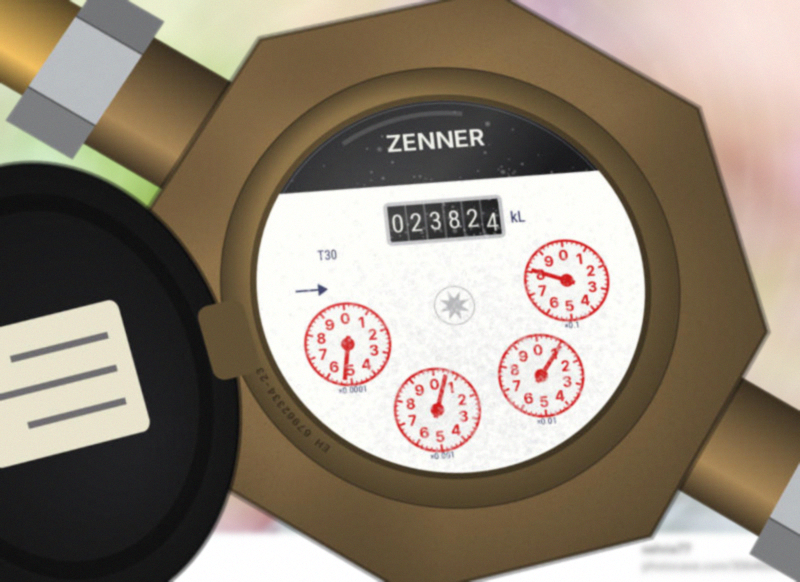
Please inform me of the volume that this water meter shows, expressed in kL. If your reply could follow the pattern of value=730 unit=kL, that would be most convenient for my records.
value=23823.8105 unit=kL
